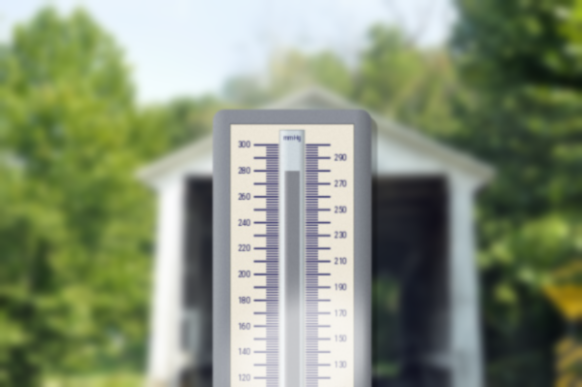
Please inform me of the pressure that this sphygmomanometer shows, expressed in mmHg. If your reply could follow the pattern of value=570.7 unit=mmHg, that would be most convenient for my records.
value=280 unit=mmHg
